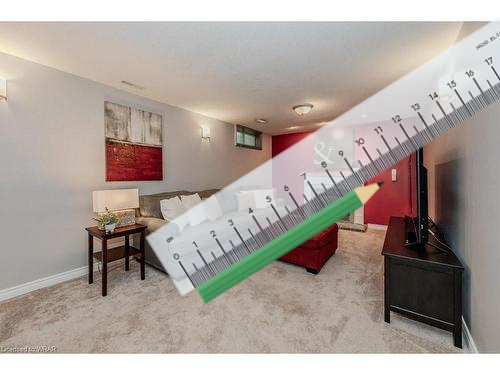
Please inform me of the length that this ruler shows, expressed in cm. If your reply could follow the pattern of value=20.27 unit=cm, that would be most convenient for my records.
value=10 unit=cm
